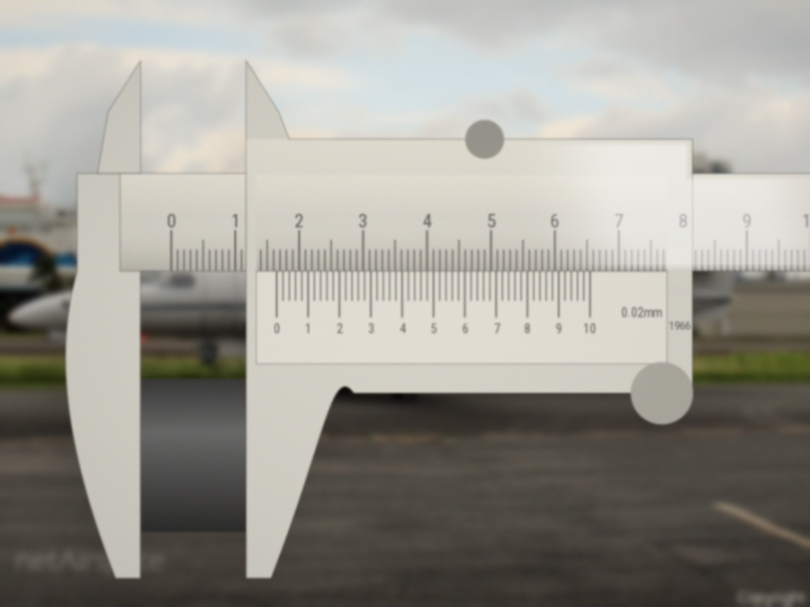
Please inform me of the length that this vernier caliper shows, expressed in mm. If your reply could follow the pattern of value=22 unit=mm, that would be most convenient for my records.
value=16.5 unit=mm
